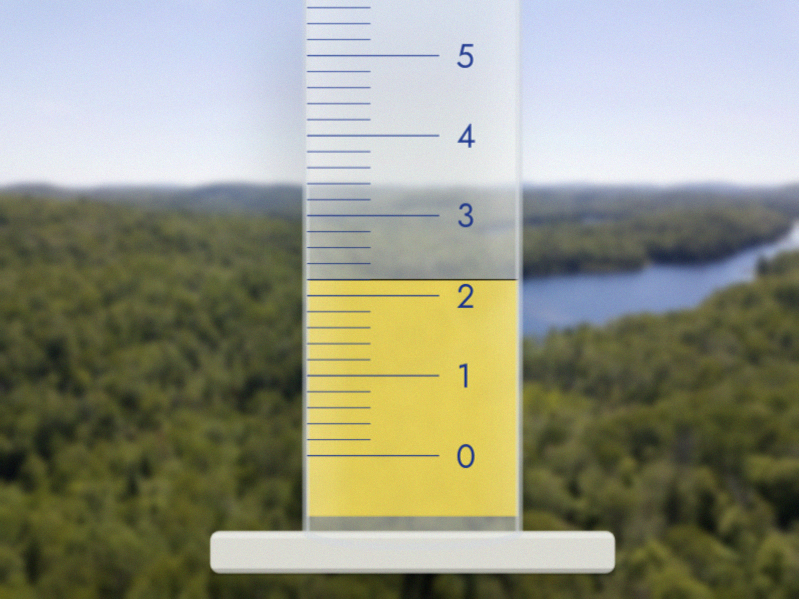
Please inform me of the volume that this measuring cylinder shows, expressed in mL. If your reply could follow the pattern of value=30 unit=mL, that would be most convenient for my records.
value=2.2 unit=mL
